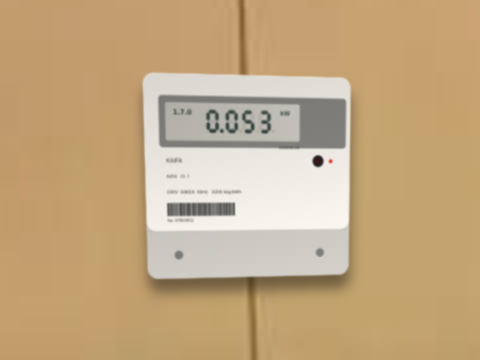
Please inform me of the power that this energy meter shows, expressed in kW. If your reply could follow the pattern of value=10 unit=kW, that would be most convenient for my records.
value=0.053 unit=kW
